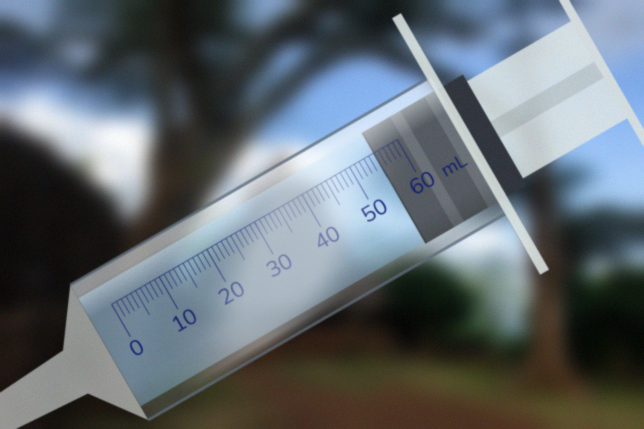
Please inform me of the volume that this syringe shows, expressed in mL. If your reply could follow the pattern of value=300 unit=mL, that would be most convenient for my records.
value=55 unit=mL
